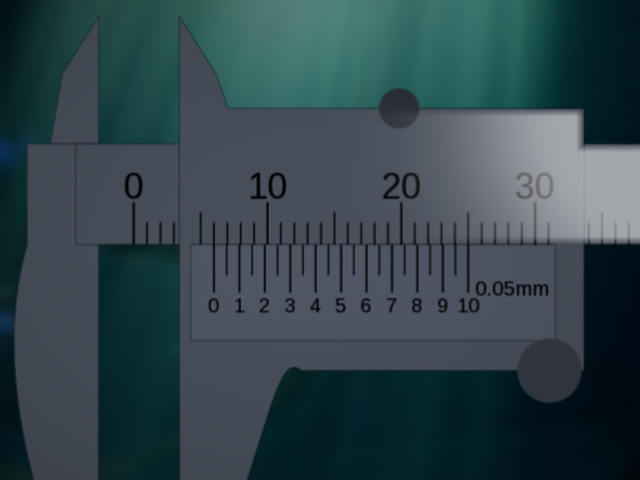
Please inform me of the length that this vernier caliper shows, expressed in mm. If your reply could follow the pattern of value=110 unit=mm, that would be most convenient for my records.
value=6.0 unit=mm
